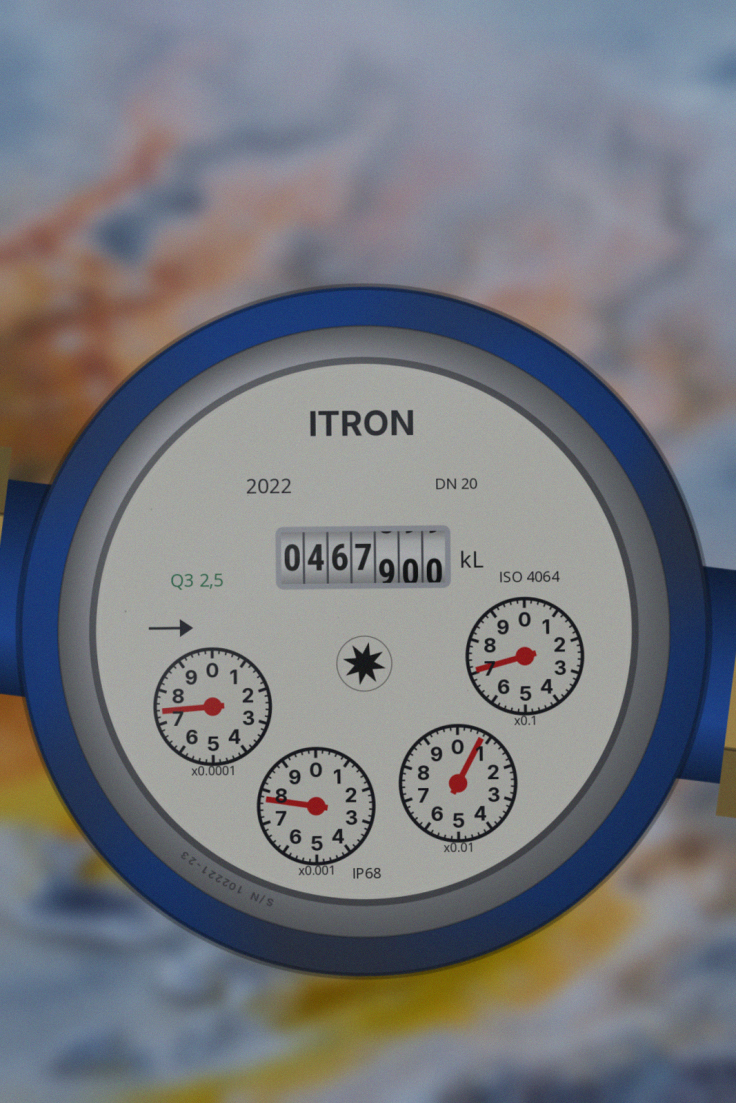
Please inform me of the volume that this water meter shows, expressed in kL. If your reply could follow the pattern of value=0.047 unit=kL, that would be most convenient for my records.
value=467899.7077 unit=kL
